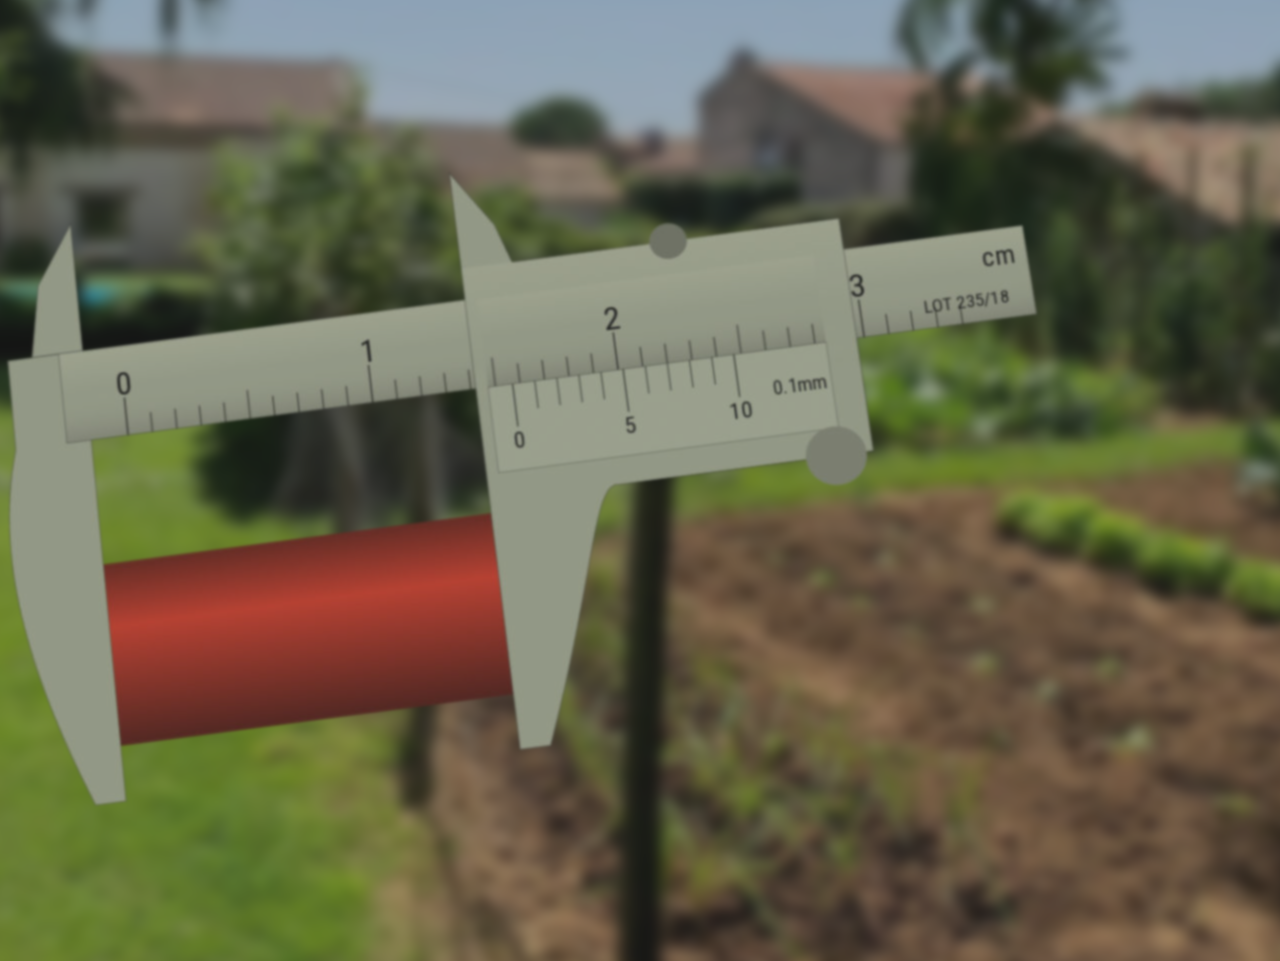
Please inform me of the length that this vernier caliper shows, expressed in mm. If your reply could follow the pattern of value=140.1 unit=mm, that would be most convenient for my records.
value=15.7 unit=mm
